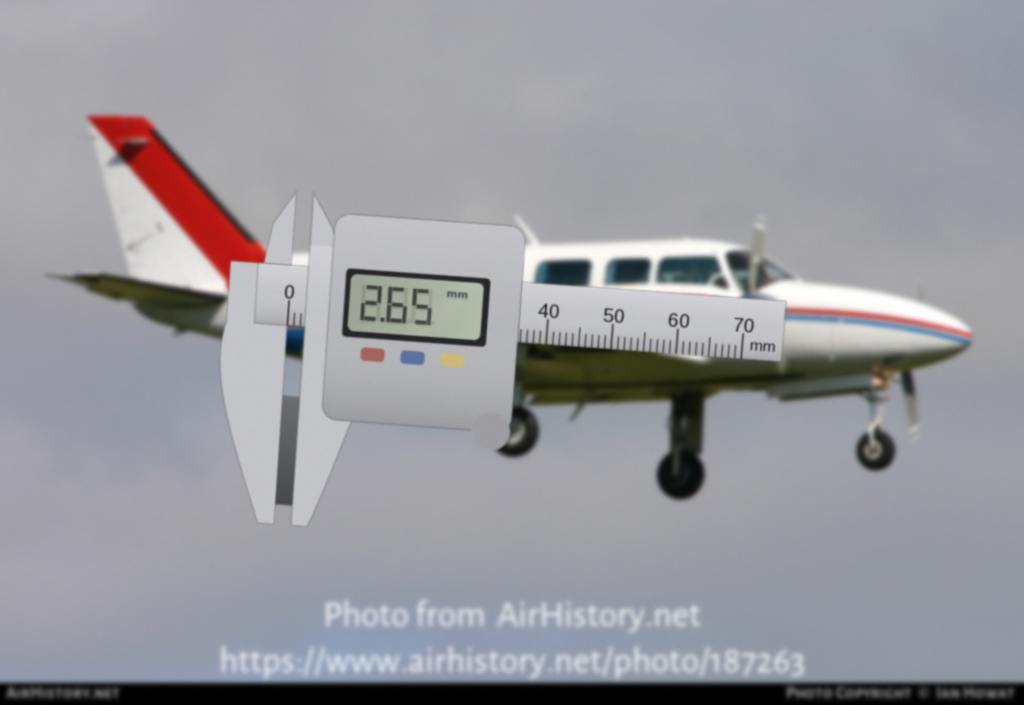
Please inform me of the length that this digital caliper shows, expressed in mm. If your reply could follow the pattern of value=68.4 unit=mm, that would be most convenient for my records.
value=2.65 unit=mm
